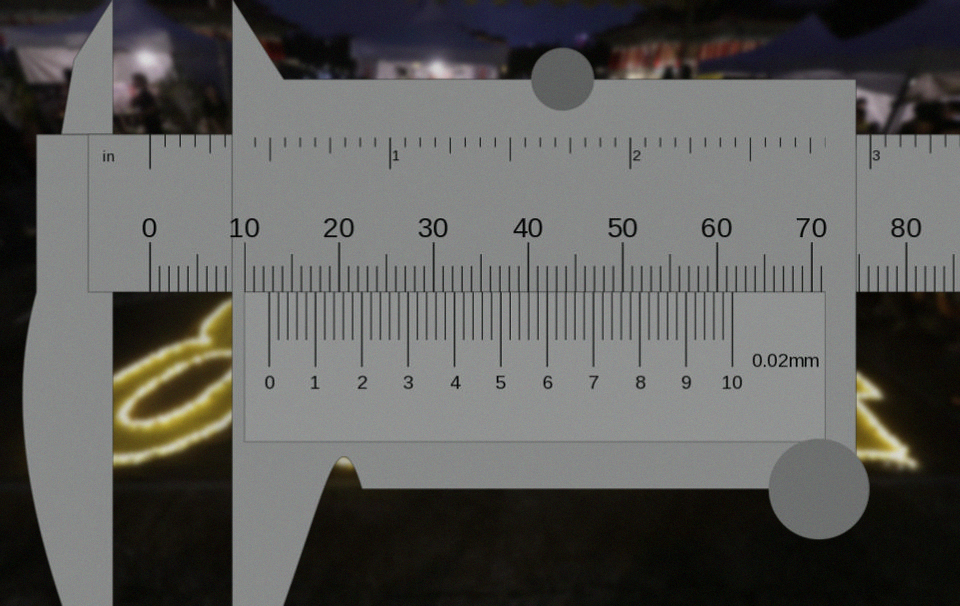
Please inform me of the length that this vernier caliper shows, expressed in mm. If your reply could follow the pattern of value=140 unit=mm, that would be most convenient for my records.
value=12.6 unit=mm
